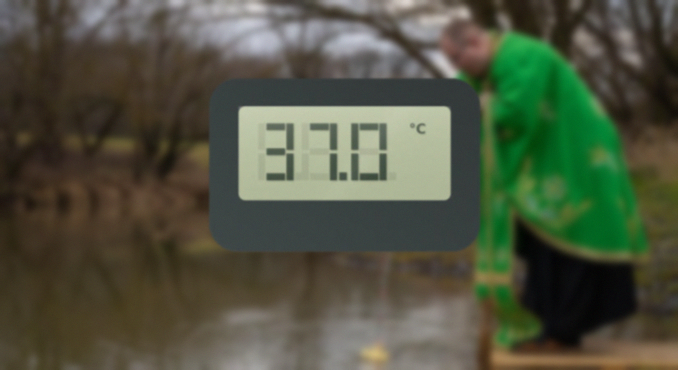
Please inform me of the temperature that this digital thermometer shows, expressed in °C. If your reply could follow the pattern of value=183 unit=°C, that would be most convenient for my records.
value=37.0 unit=°C
